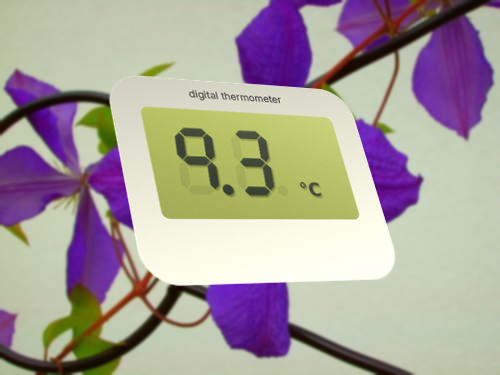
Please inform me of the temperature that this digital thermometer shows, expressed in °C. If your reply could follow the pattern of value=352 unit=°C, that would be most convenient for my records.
value=9.3 unit=°C
